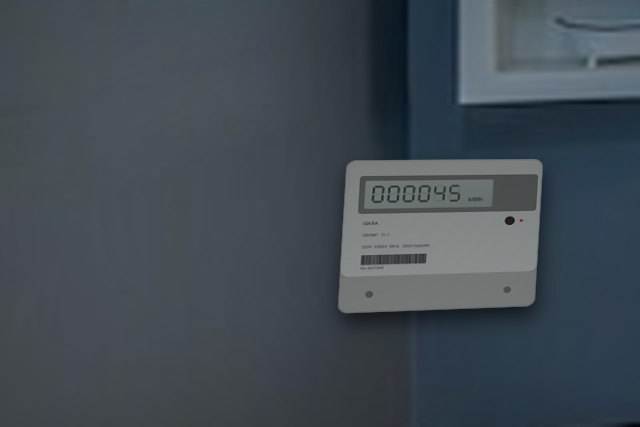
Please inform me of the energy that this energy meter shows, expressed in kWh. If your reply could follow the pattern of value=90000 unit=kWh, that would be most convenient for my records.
value=45 unit=kWh
